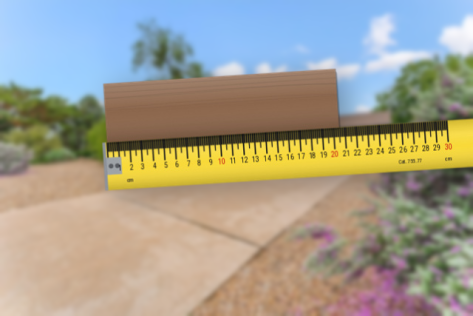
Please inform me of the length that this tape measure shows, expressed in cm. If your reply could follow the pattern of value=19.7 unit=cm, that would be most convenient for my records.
value=20.5 unit=cm
